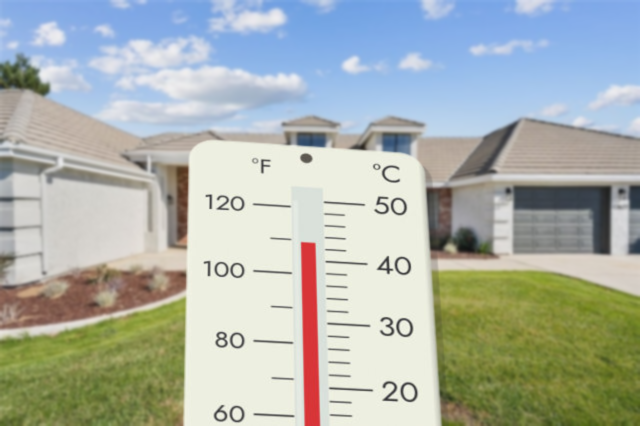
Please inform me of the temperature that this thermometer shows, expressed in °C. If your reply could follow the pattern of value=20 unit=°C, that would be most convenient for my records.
value=43 unit=°C
